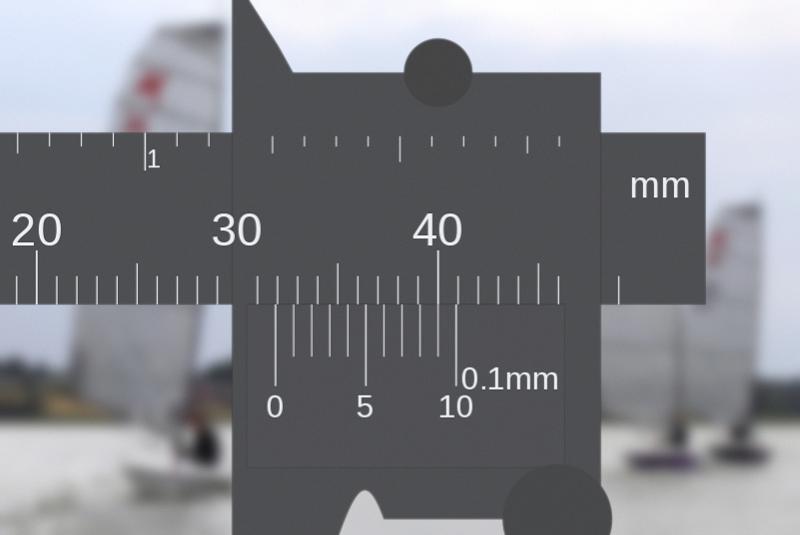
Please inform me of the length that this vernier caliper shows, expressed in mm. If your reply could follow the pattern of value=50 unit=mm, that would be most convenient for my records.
value=31.9 unit=mm
